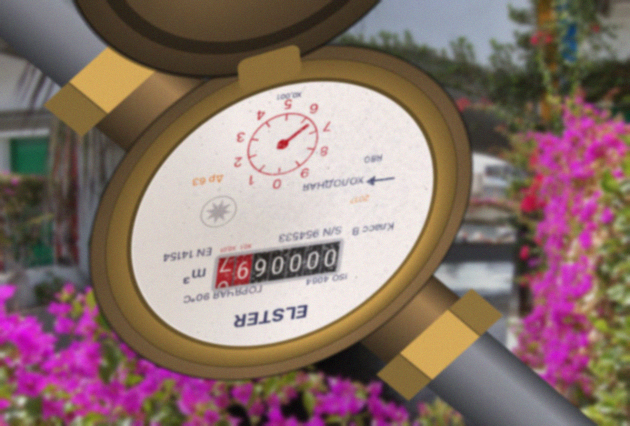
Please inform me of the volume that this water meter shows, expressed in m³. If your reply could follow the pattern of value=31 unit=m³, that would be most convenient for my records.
value=6.966 unit=m³
